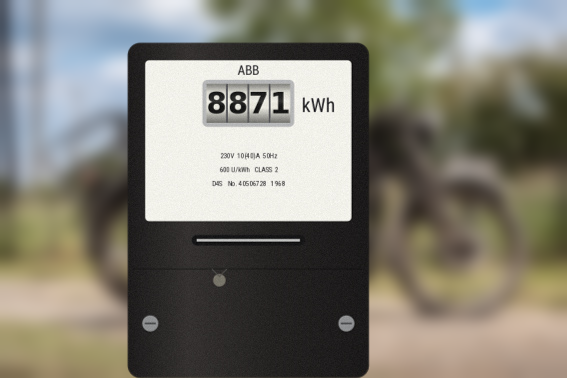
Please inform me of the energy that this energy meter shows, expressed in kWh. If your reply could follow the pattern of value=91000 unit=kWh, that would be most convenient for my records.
value=8871 unit=kWh
